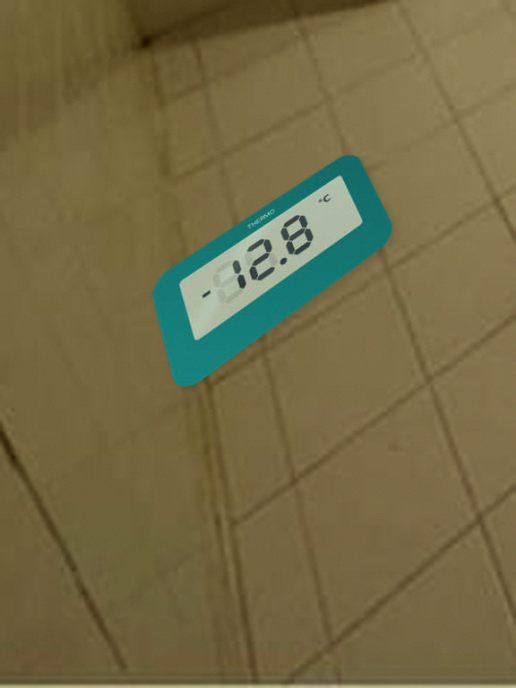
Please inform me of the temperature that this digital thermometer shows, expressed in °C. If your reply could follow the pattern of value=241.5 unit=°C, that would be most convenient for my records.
value=-12.8 unit=°C
